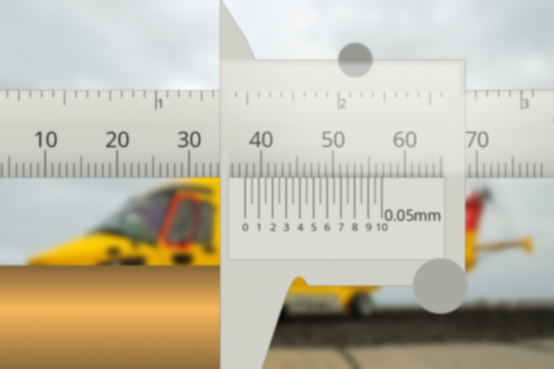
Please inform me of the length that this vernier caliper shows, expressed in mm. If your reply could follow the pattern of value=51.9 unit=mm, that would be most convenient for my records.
value=37.8 unit=mm
